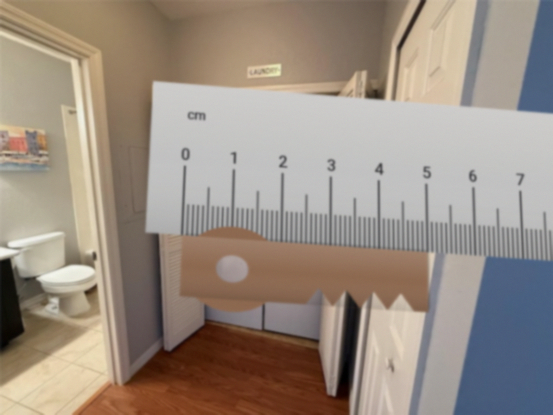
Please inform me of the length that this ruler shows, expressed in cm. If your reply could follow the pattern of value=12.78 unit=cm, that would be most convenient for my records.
value=5 unit=cm
